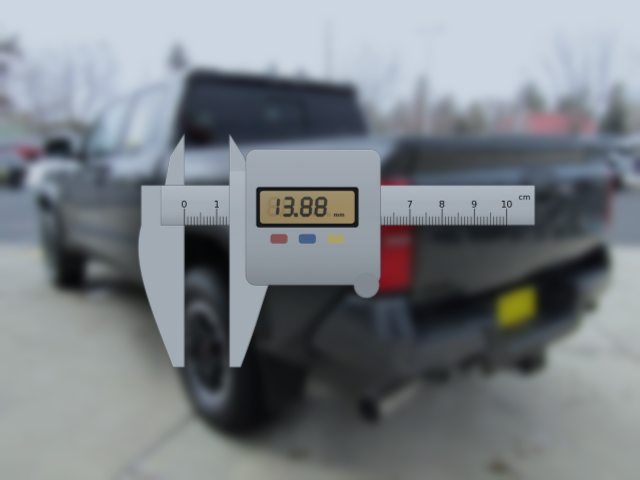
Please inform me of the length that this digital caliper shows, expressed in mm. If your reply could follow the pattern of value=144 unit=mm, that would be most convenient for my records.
value=13.88 unit=mm
